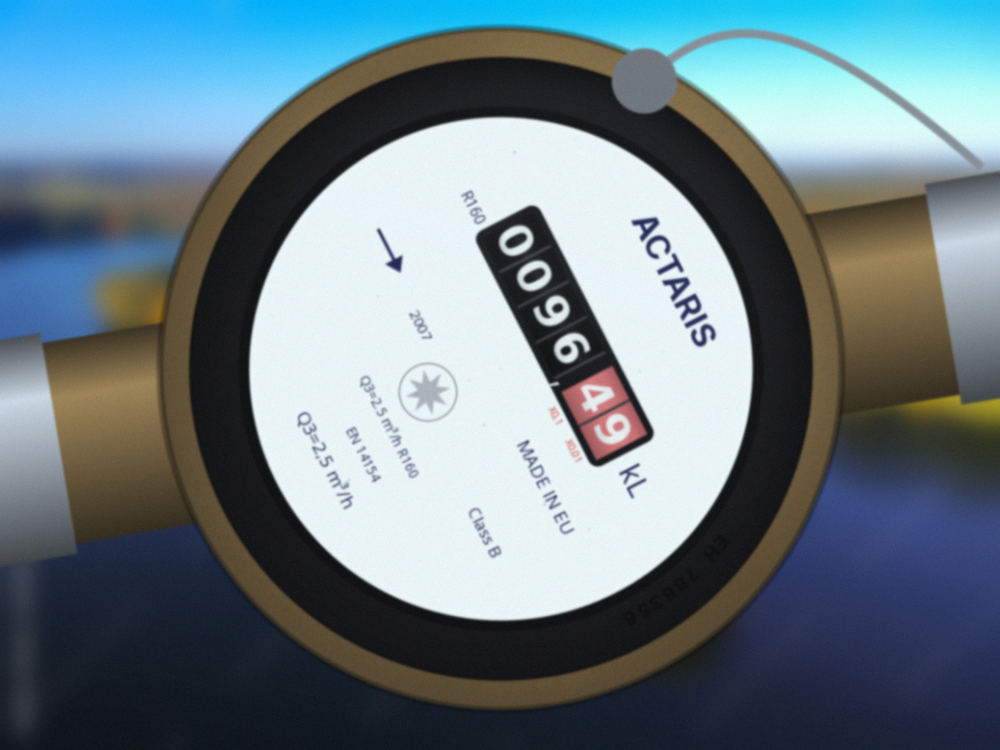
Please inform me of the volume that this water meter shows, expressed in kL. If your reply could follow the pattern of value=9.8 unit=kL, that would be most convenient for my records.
value=96.49 unit=kL
